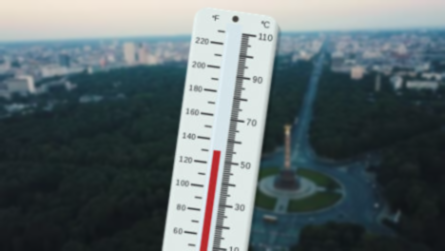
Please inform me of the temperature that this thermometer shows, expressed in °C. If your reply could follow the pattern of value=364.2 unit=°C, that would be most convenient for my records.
value=55 unit=°C
